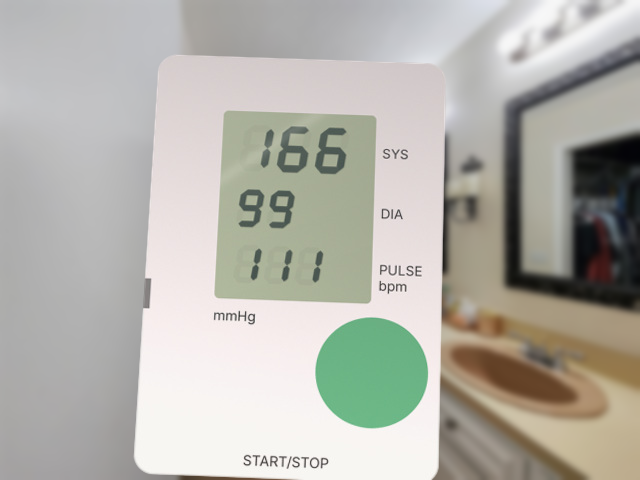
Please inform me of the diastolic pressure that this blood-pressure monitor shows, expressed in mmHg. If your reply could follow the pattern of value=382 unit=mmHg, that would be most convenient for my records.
value=99 unit=mmHg
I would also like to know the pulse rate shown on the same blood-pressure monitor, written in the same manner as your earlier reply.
value=111 unit=bpm
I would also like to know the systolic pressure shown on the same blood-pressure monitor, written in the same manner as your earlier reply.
value=166 unit=mmHg
